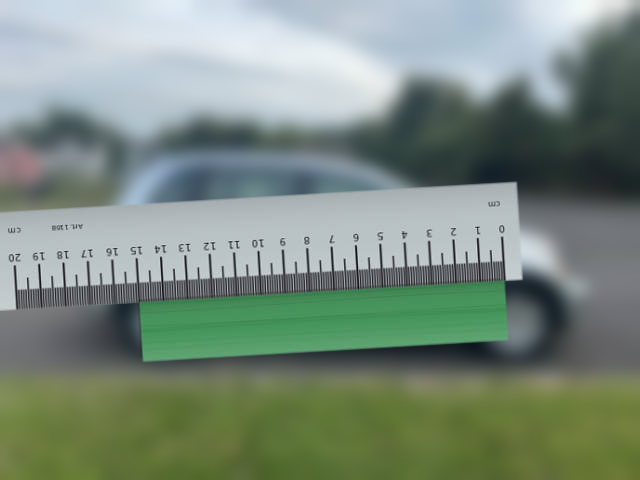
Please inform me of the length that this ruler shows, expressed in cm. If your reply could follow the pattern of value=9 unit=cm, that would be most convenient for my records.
value=15 unit=cm
